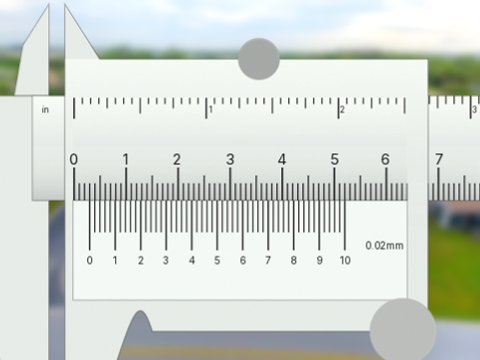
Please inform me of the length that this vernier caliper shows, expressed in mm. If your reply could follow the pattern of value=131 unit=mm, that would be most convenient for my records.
value=3.0 unit=mm
